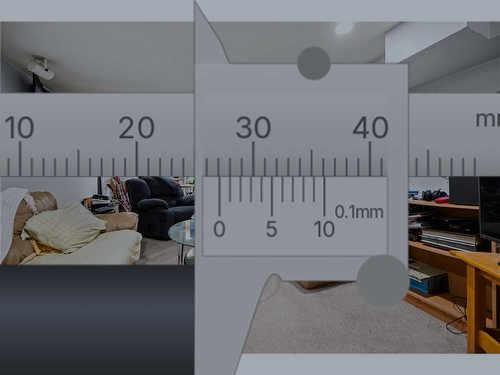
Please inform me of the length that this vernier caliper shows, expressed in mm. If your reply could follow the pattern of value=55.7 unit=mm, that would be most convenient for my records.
value=27.1 unit=mm
